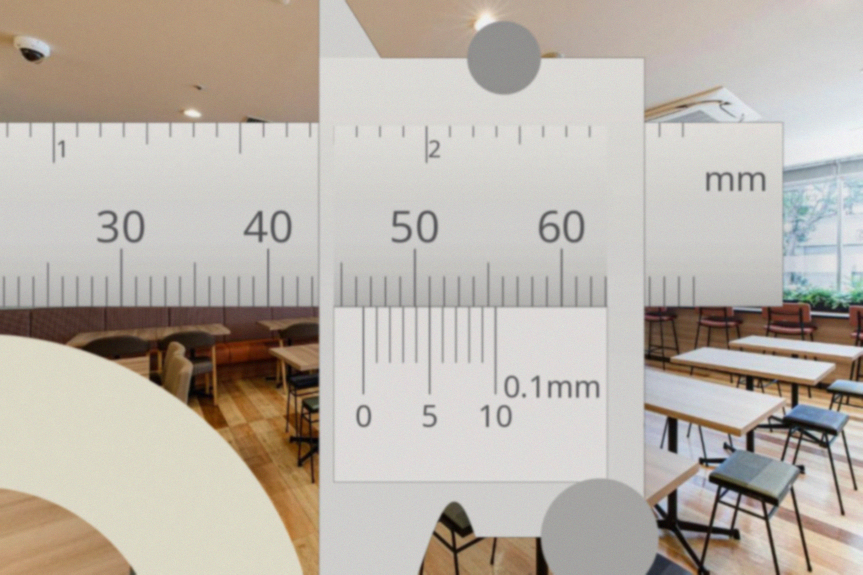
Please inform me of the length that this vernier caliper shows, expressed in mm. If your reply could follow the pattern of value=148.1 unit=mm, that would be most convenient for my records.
value=46.5 unit=mm
